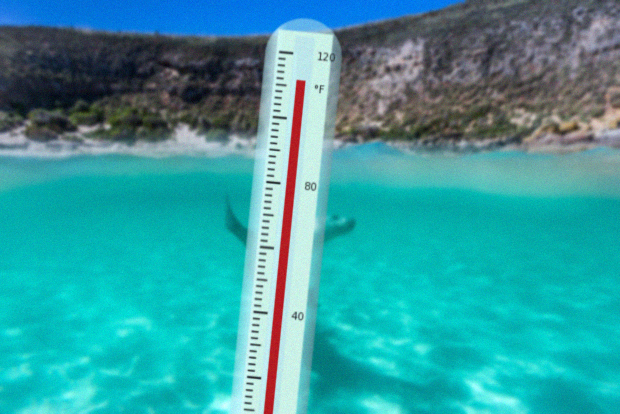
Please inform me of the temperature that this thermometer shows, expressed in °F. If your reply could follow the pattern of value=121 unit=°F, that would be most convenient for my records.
value=112 unit=°F
